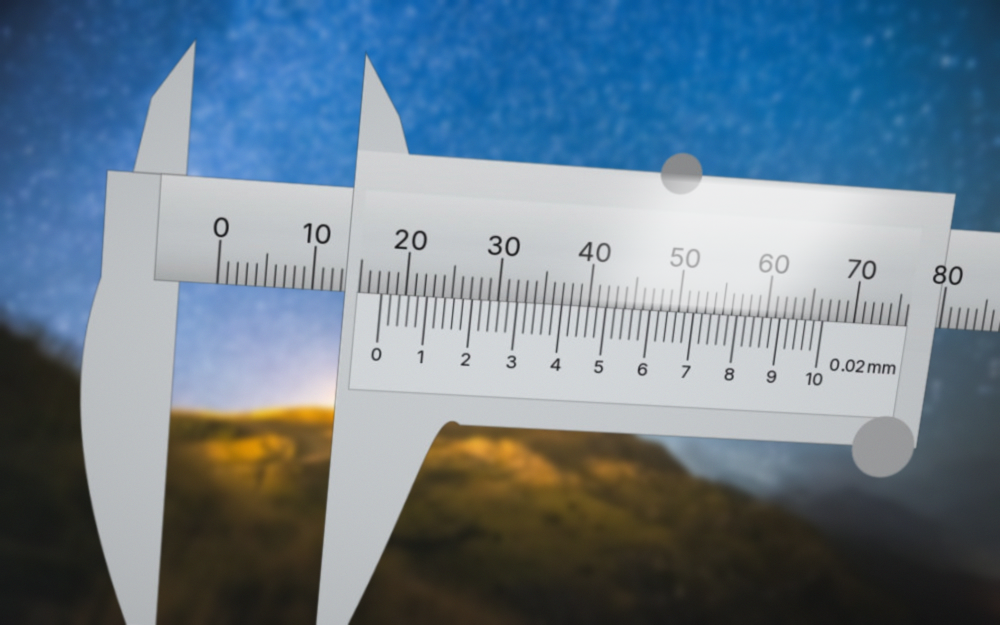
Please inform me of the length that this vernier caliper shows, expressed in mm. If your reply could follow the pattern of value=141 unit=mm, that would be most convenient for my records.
value=17.4 unit=mm
